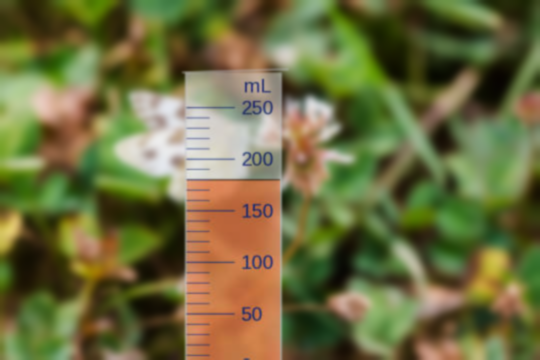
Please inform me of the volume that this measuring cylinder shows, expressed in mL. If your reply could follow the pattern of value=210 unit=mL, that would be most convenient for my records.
value=180 unit=mL
